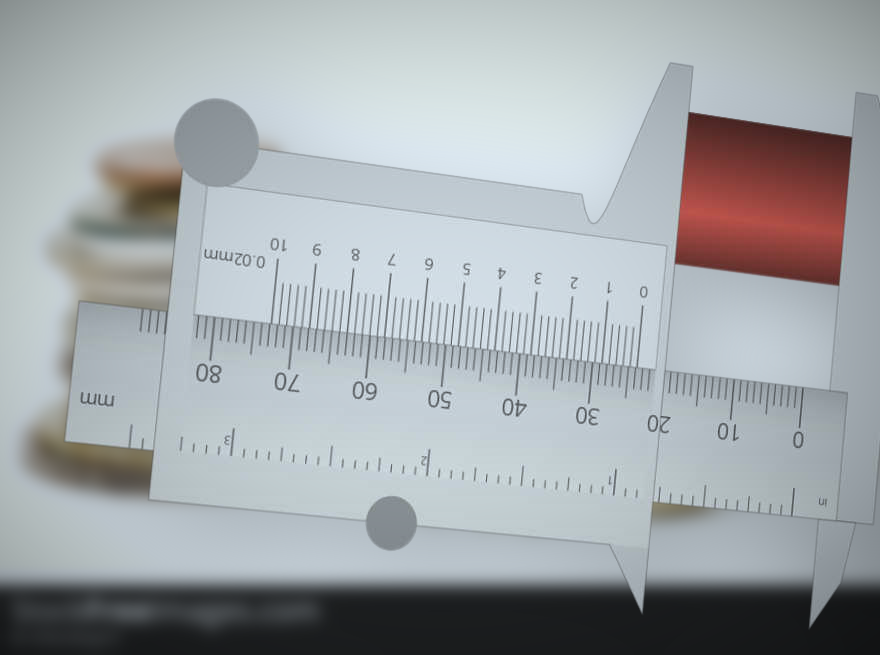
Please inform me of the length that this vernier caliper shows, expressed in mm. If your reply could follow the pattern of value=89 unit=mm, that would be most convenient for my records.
value=23.8 unit=mm
